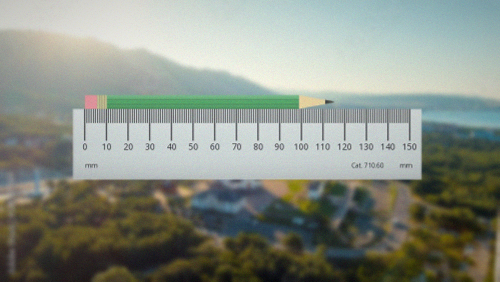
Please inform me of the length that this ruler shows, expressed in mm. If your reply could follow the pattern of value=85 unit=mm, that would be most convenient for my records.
value=115 unit=mm
